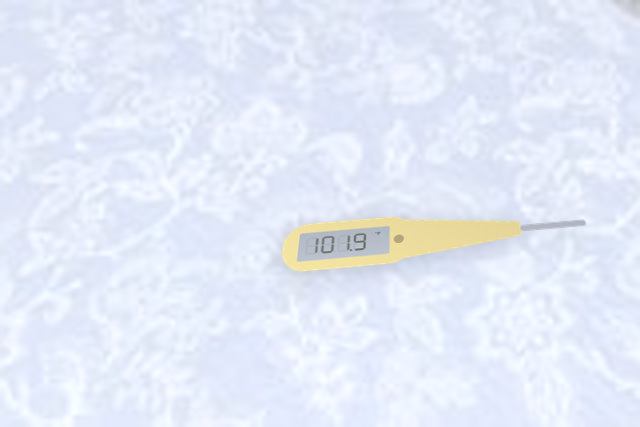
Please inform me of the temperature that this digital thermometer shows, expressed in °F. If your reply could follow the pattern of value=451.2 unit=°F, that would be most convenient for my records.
value=101.9 unit=°F
